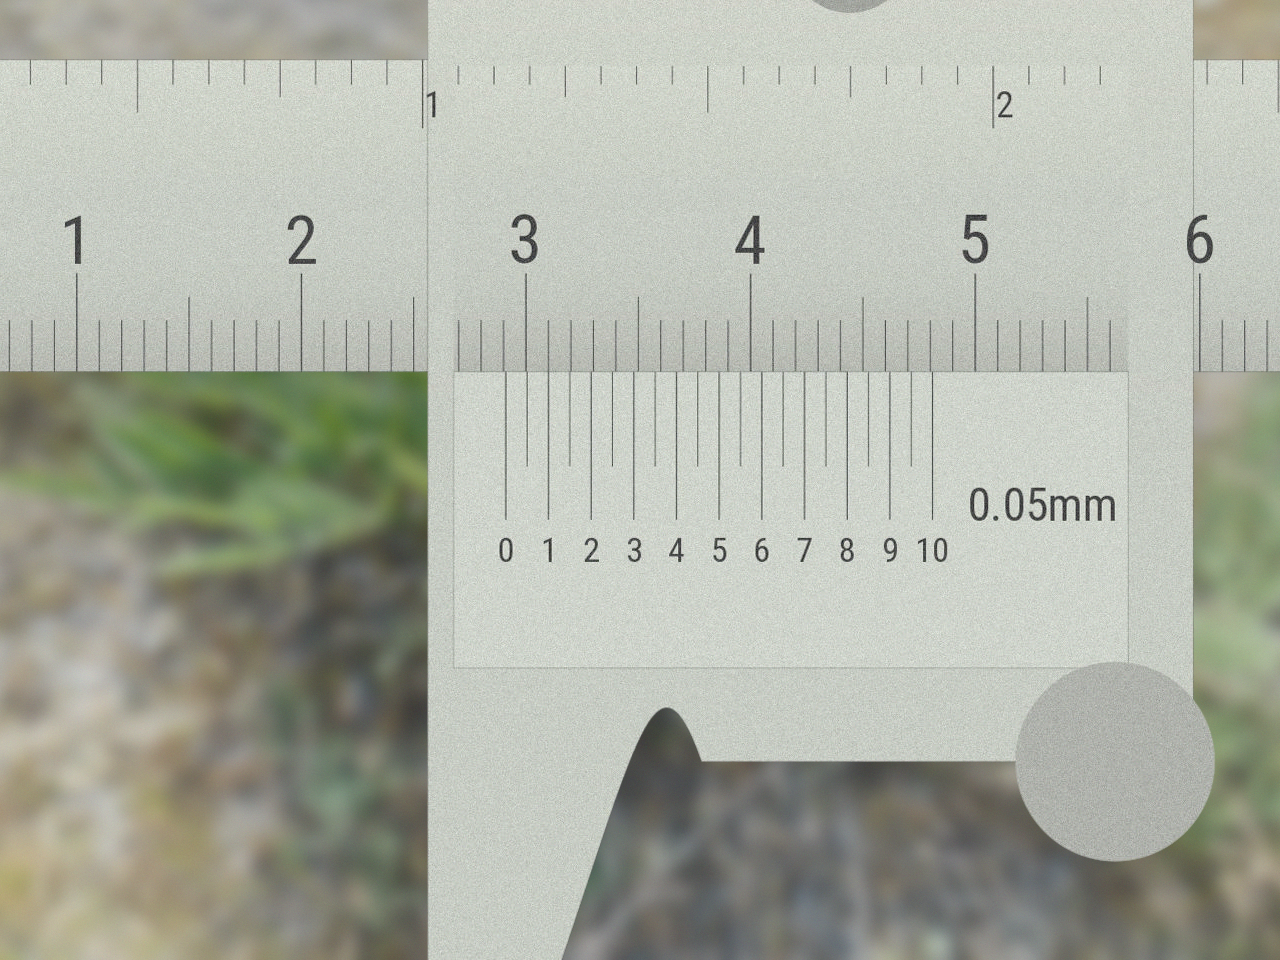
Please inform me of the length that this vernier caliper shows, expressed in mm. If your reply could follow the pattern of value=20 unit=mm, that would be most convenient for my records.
value=29.1 unit=mm
